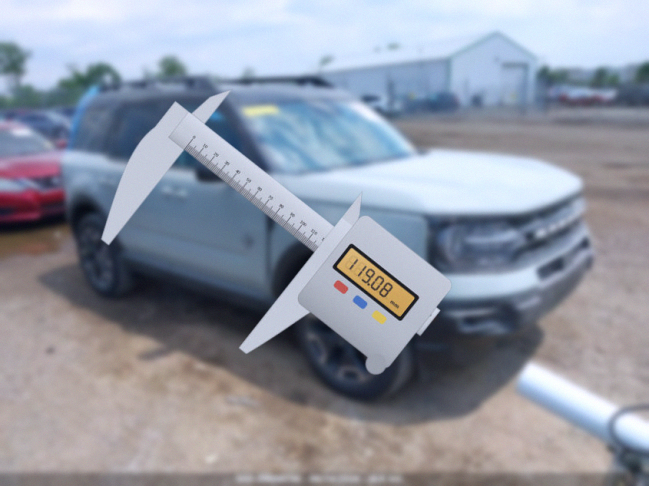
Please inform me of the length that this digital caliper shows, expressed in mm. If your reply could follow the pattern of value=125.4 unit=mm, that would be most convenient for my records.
value=119.08 unit=mm
